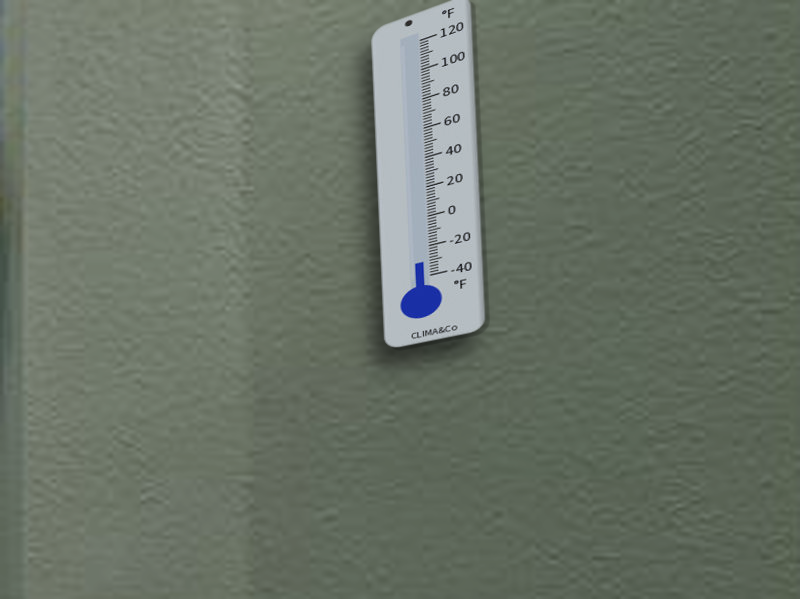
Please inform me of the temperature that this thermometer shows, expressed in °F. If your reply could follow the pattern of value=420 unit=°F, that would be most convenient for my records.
value=-30 unit=°F
